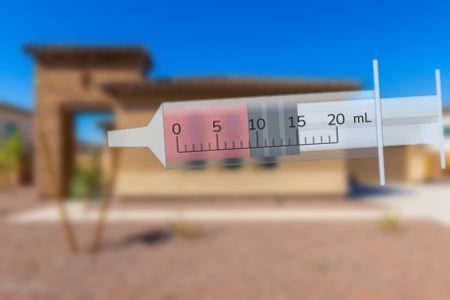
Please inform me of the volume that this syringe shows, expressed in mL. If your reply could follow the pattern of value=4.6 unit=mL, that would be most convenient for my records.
value=9 unit=mL
